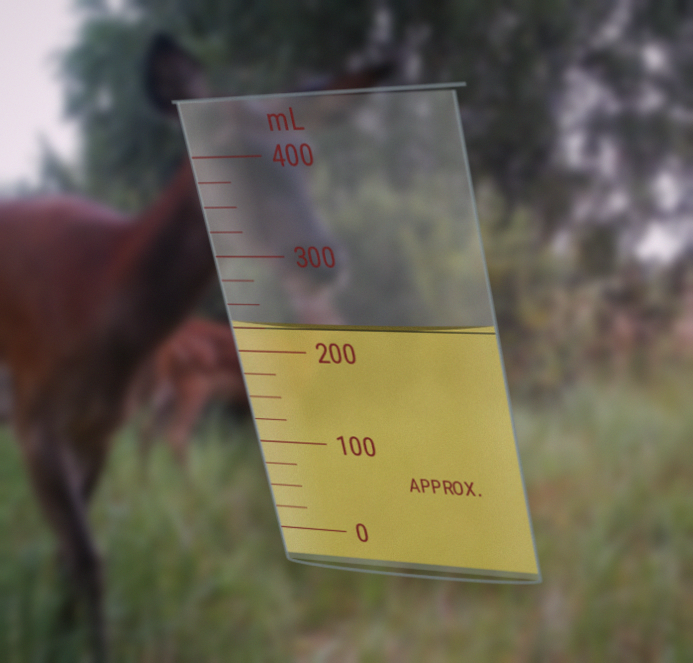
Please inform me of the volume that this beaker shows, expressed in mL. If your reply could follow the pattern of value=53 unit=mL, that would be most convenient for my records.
value=225 unit=mL
